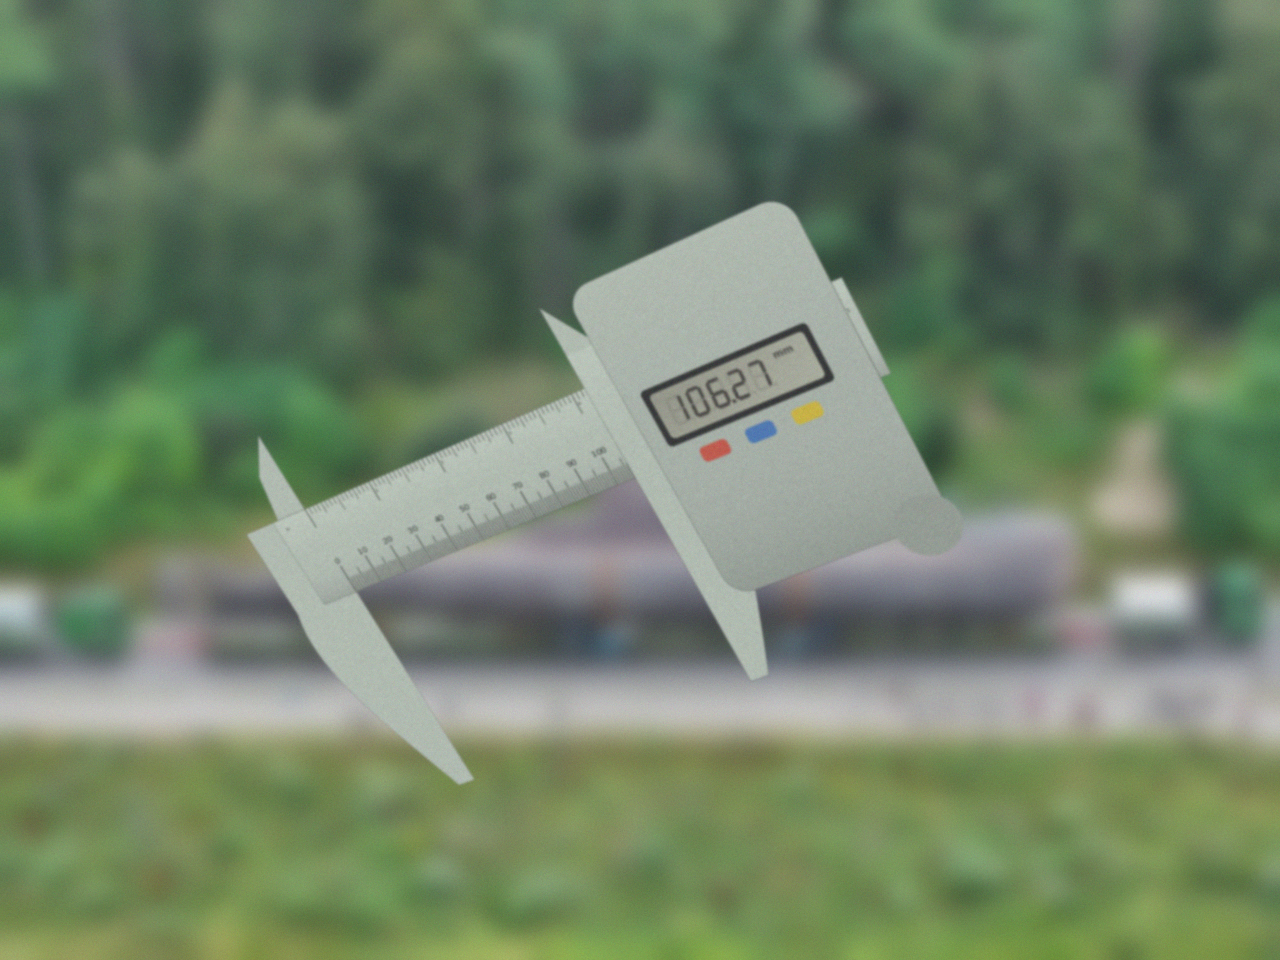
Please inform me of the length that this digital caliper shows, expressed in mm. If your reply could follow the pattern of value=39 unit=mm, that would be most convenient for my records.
value=106.27 unit=mm
